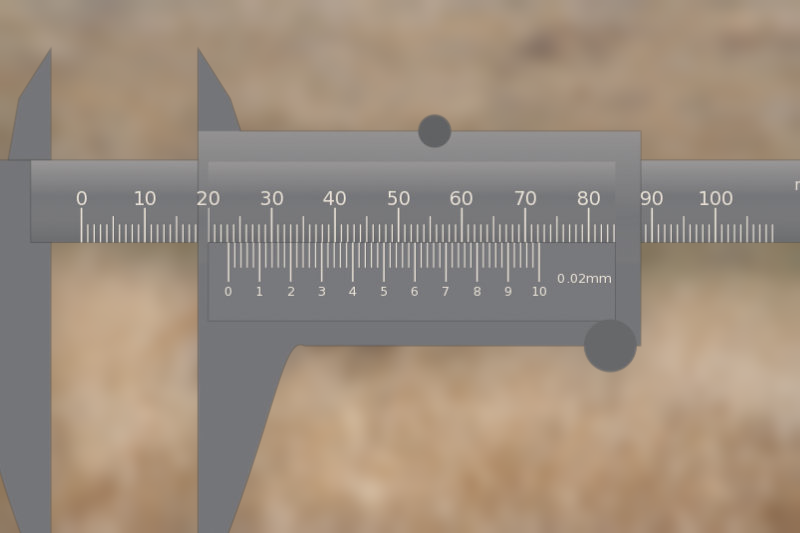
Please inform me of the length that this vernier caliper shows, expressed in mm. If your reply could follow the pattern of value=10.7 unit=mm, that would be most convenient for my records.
value=23.2 unit=mm
